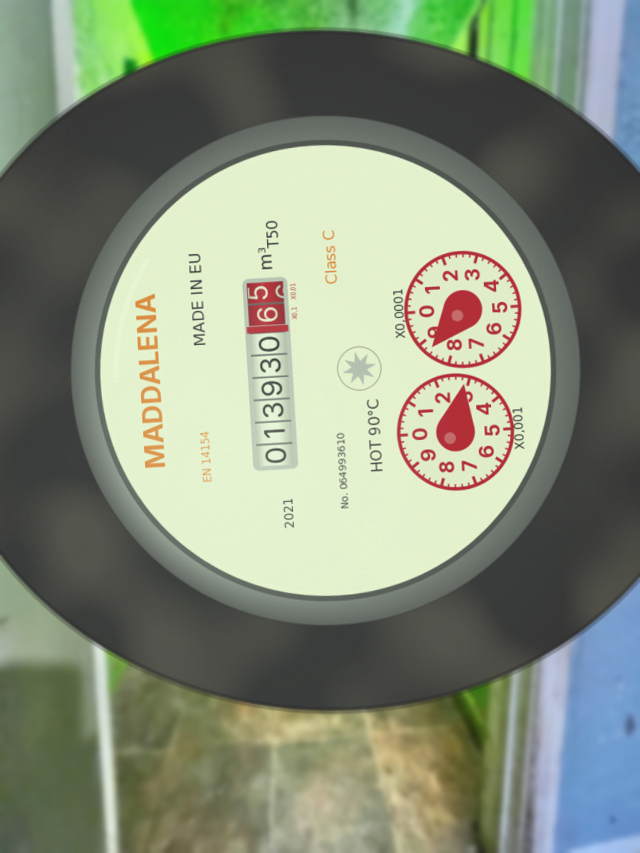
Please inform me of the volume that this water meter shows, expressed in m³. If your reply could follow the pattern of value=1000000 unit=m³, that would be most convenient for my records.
value=13930.6528 unit=m³
